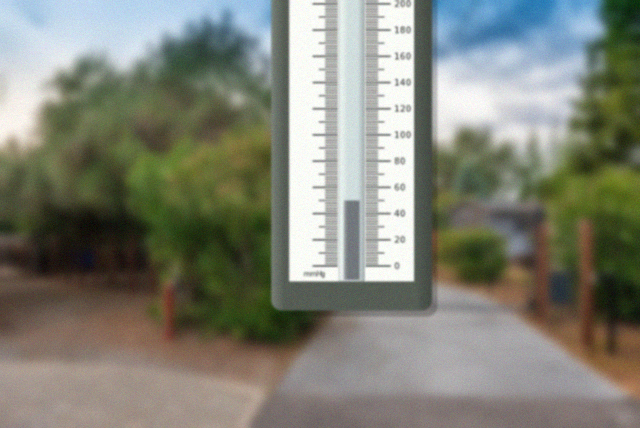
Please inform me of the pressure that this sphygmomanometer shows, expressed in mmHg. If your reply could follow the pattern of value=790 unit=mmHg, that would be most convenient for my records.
value=50 unit=mmHg
